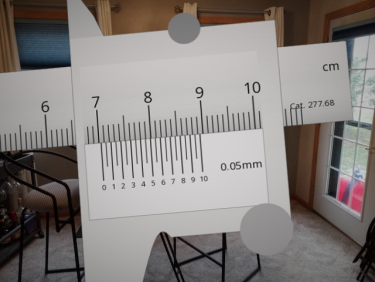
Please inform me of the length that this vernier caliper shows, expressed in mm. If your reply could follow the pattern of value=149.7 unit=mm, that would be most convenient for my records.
value=70.4 unit=mm
